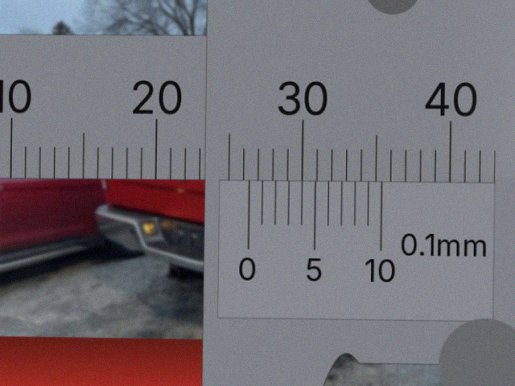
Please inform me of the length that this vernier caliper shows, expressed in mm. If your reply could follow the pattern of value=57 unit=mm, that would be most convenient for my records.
value=26.4 unit=mm
